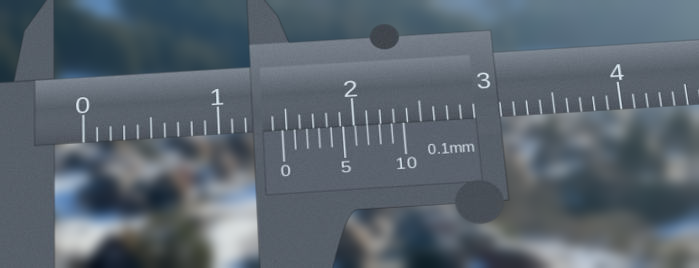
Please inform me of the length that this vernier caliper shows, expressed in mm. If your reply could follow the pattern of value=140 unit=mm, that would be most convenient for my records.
value=14.7 unit=mm
